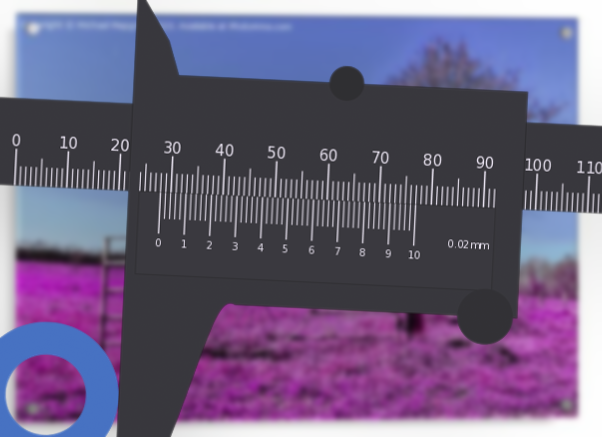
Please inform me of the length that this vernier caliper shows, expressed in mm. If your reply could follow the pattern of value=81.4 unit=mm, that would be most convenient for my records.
value=28.0 unit=mm
